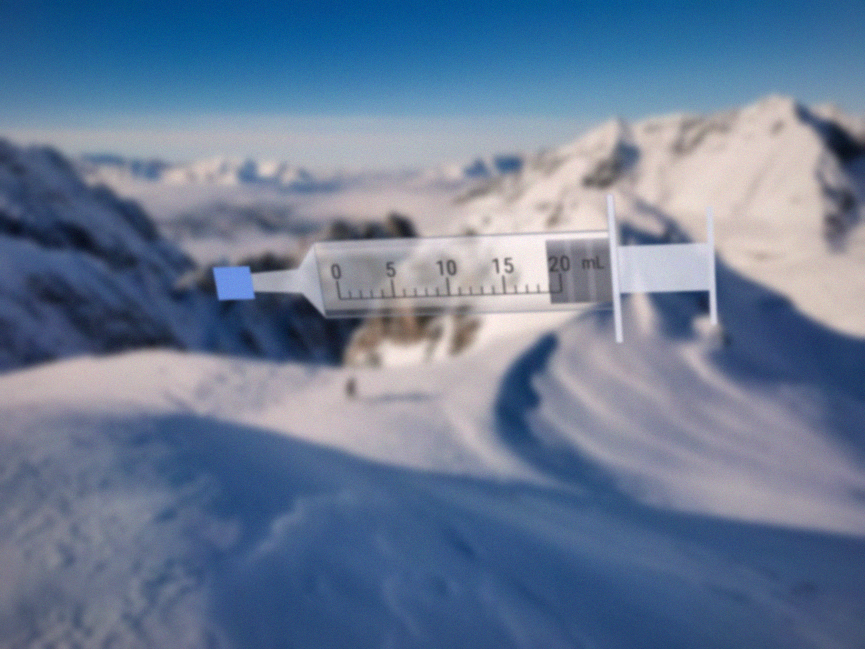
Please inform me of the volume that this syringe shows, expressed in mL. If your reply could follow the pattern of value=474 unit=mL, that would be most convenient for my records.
value=19 unit=mL
